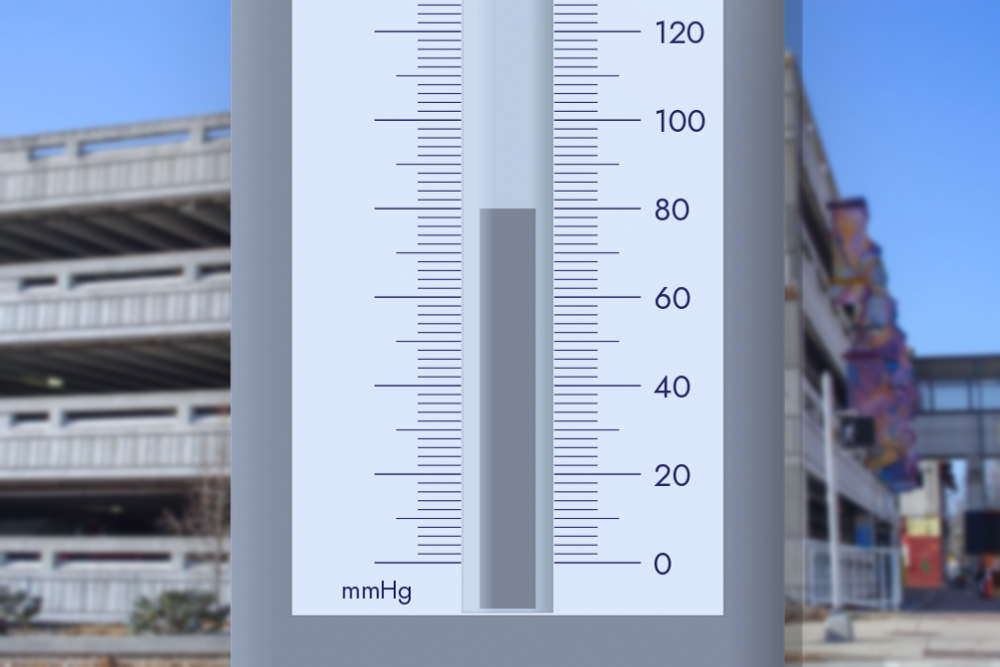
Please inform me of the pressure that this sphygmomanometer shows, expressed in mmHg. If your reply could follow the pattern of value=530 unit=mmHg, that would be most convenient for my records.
value=80 unit=mmHg
